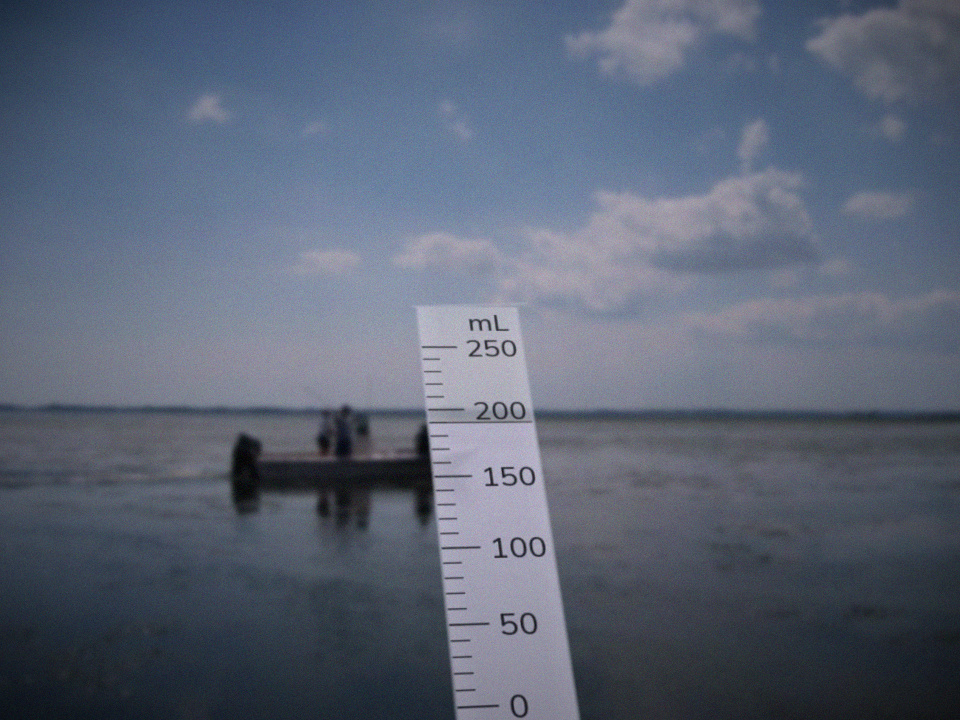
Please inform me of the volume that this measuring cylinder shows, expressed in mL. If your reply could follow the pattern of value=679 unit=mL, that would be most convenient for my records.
value=190 unit=mL
